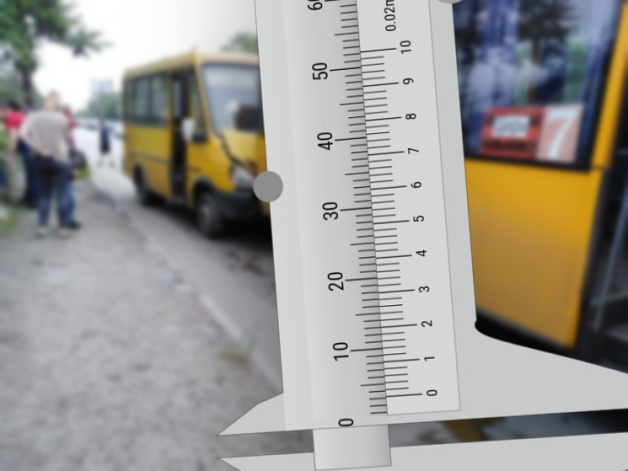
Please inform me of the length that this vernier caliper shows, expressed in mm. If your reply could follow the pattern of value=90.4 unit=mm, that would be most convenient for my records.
value=3.2 unit=mm
